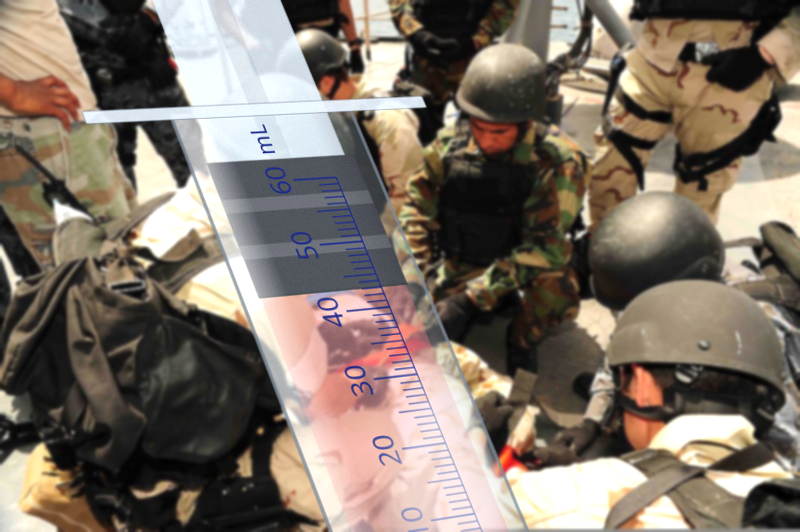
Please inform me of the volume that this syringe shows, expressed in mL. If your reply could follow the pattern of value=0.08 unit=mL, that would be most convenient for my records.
value=43 unit=mL
